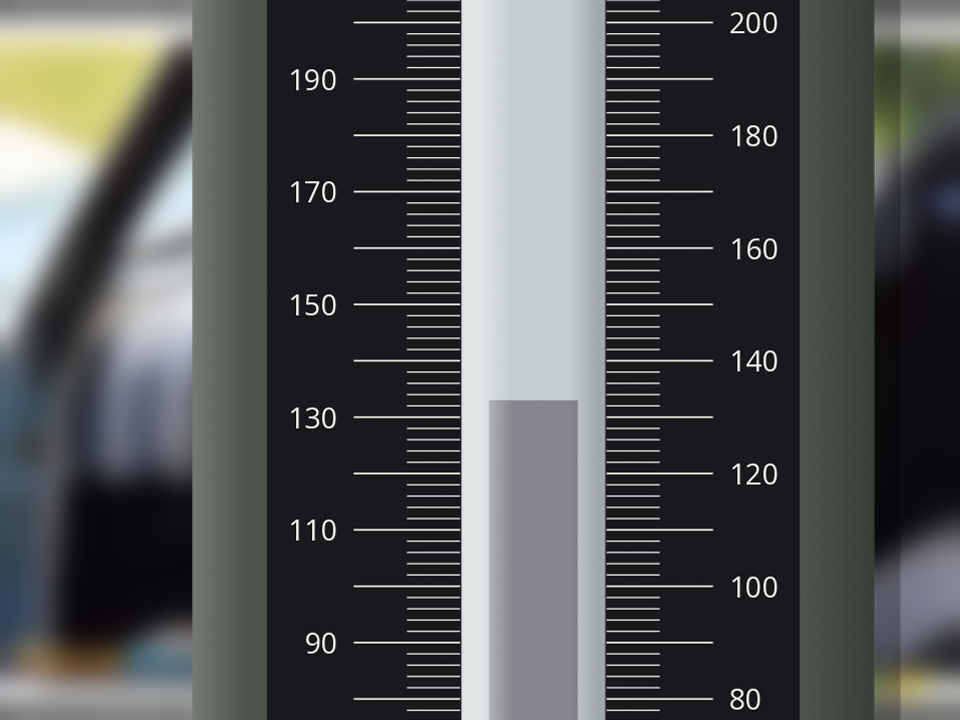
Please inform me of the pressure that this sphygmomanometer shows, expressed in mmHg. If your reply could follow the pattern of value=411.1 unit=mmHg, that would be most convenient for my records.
value=133 unit=mmHg
